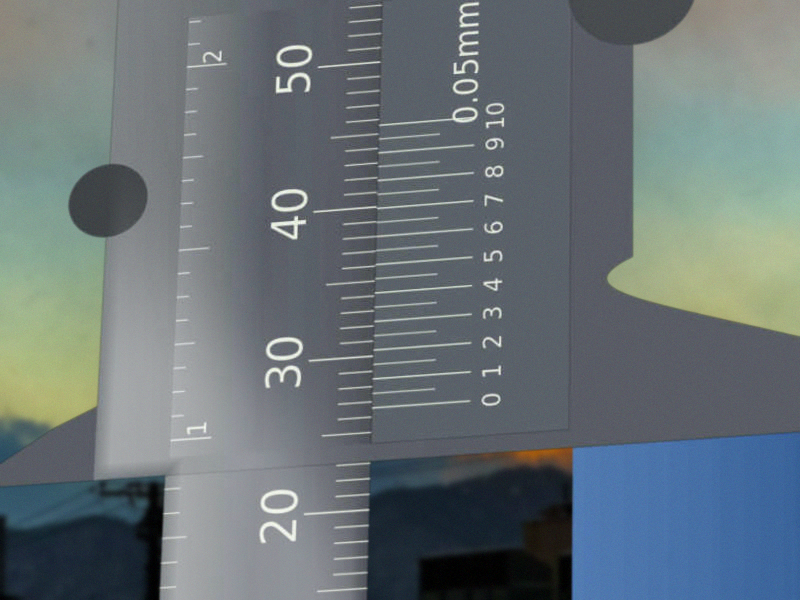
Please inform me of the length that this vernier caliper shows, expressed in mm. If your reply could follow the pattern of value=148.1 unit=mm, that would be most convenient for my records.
value=26.6 unit=mm
